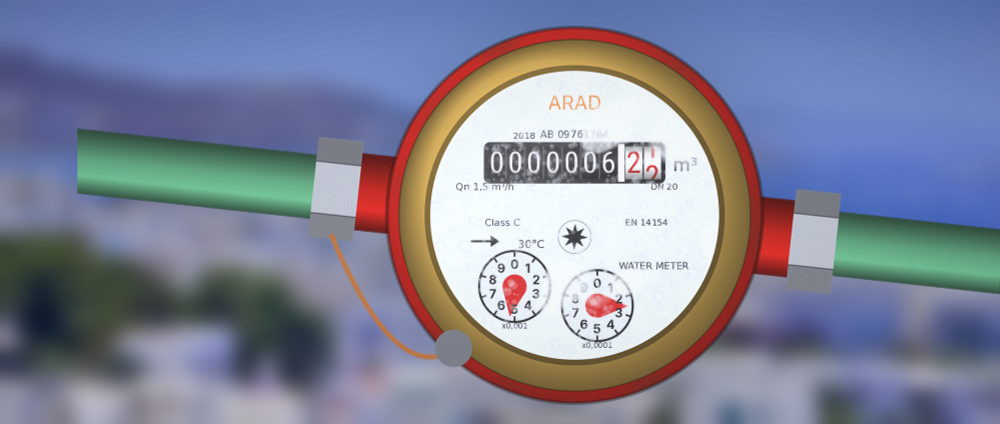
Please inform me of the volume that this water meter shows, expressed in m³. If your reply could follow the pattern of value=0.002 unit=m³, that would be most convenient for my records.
value=6.2152 unit=m³
